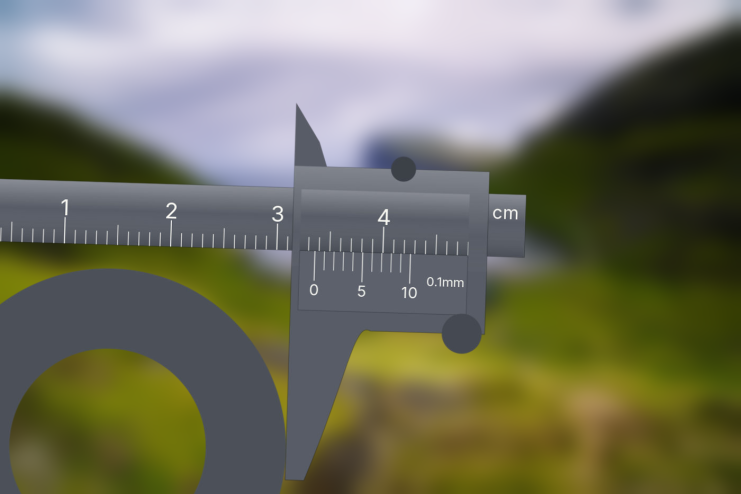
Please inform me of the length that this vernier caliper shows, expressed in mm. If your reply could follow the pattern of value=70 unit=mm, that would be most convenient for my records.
value=33.6 unit=mm
